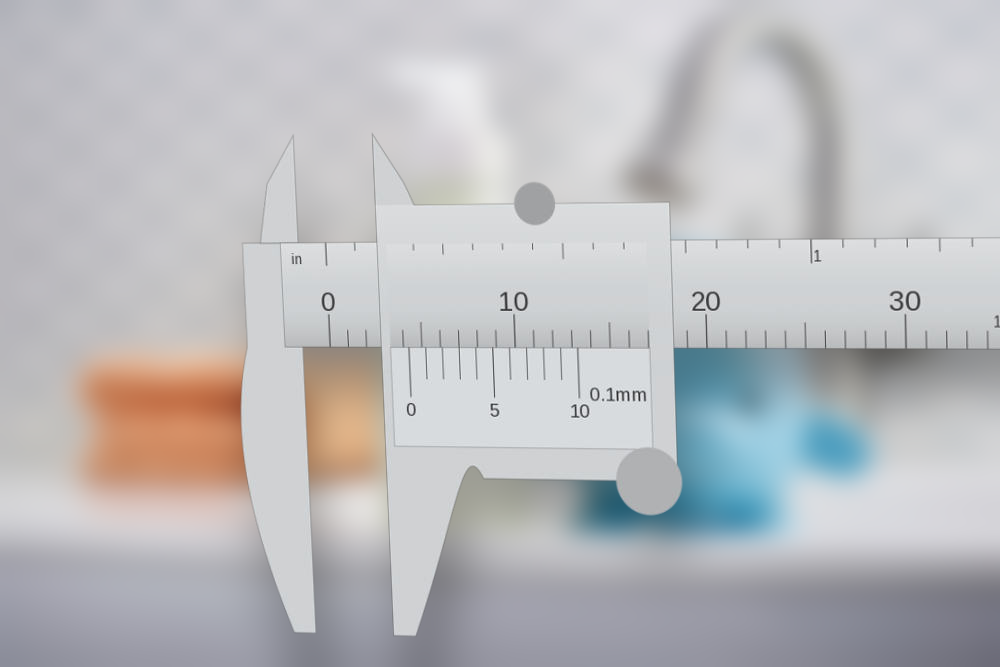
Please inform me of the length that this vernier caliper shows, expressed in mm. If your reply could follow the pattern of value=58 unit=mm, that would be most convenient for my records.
value=4.3 unit=mm
